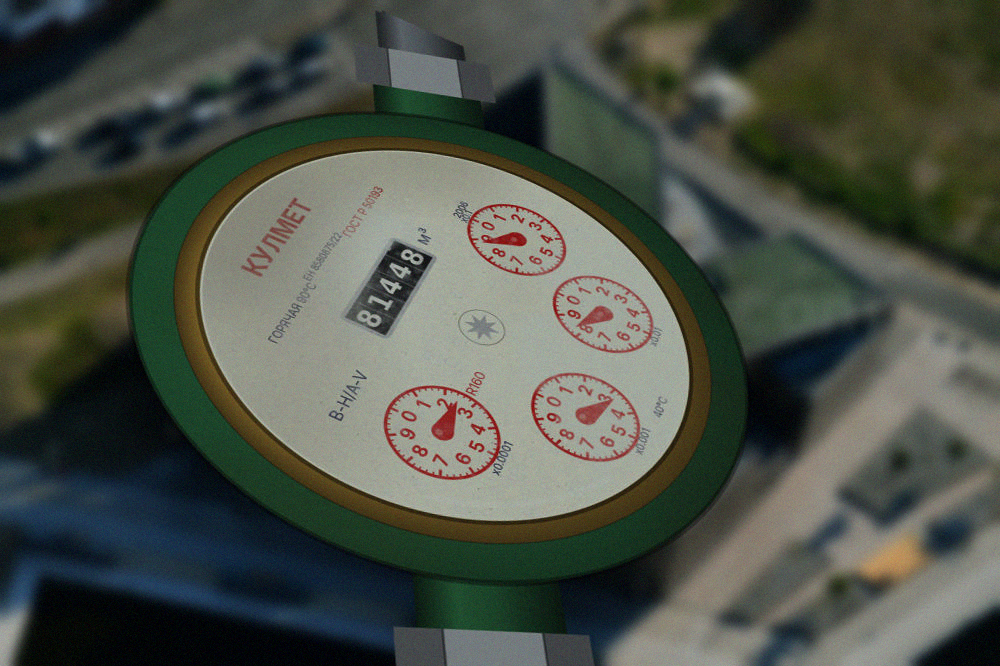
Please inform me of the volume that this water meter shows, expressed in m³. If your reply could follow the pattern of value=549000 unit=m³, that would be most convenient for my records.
value=81447.8832 unit=m³
